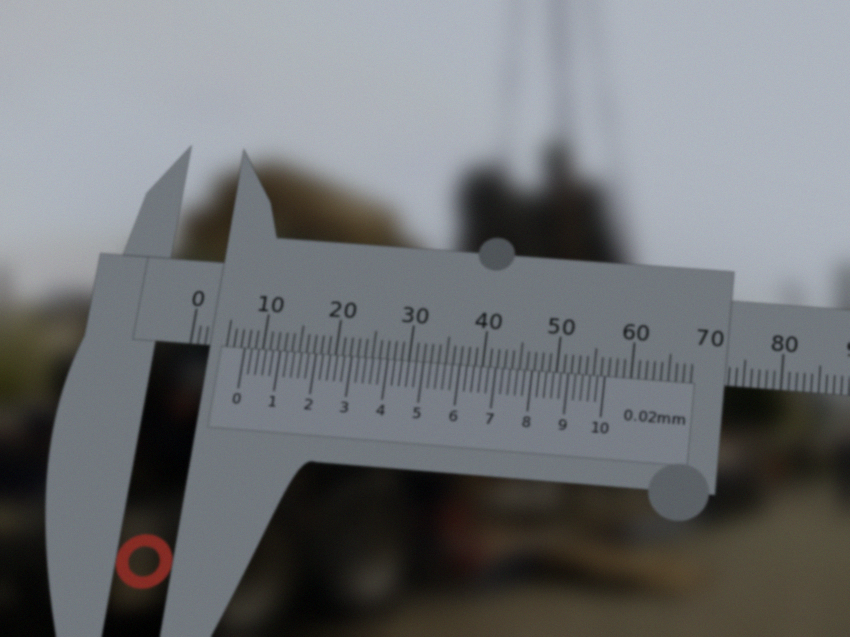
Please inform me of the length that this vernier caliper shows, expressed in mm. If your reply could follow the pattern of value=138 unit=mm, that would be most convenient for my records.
value=7.5 unit=mm
